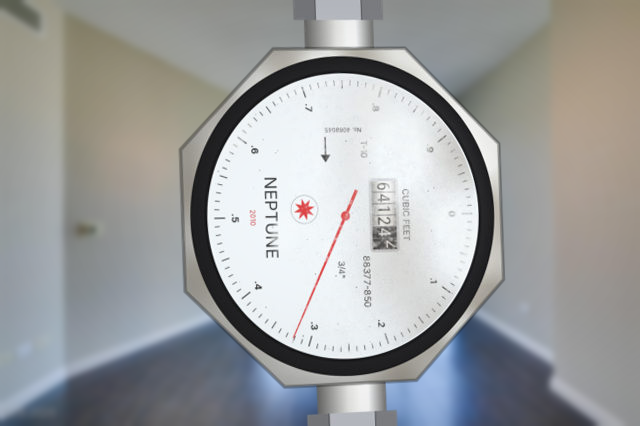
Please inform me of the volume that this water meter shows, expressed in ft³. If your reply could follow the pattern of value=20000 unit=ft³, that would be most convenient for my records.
value=641242.32 unit=ft³
